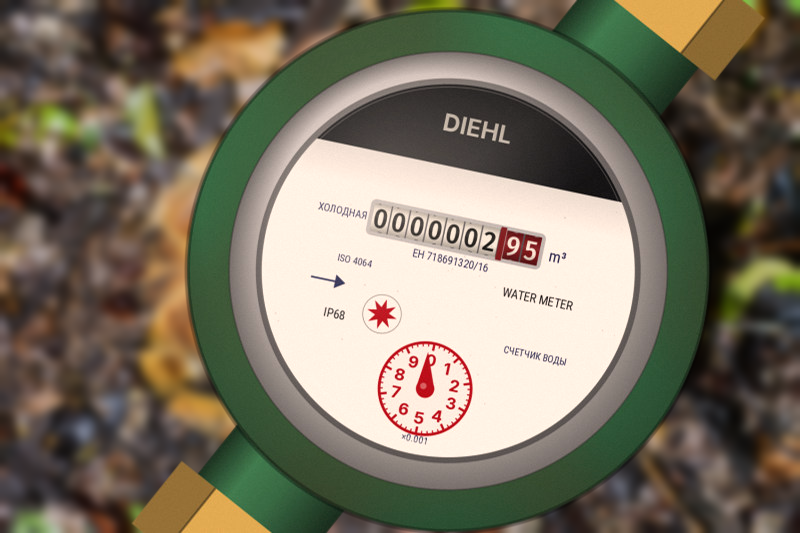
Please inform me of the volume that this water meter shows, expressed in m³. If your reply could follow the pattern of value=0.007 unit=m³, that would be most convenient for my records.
value=2.949 unit=m³
